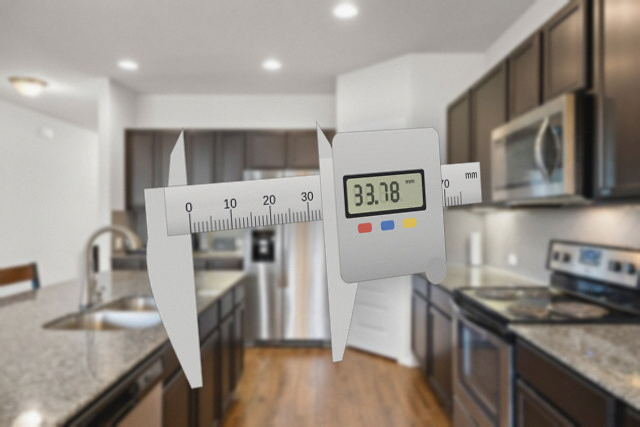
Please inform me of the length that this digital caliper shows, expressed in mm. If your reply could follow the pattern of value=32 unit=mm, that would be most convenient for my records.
value=33.78 unit=mm
